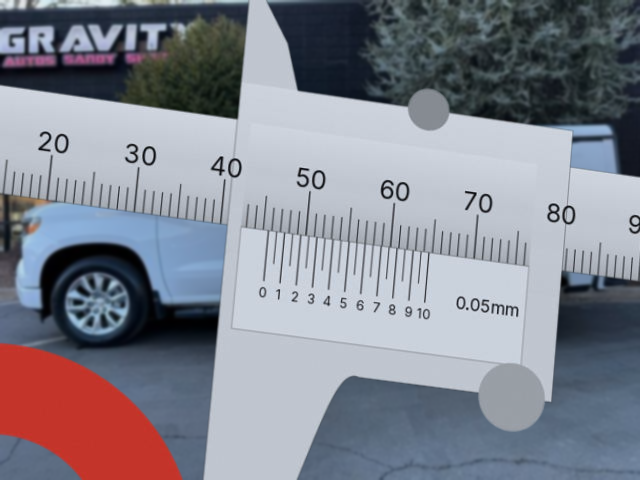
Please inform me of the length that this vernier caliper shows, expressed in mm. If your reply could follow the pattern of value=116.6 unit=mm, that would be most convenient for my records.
value=45.6 unit=mm
